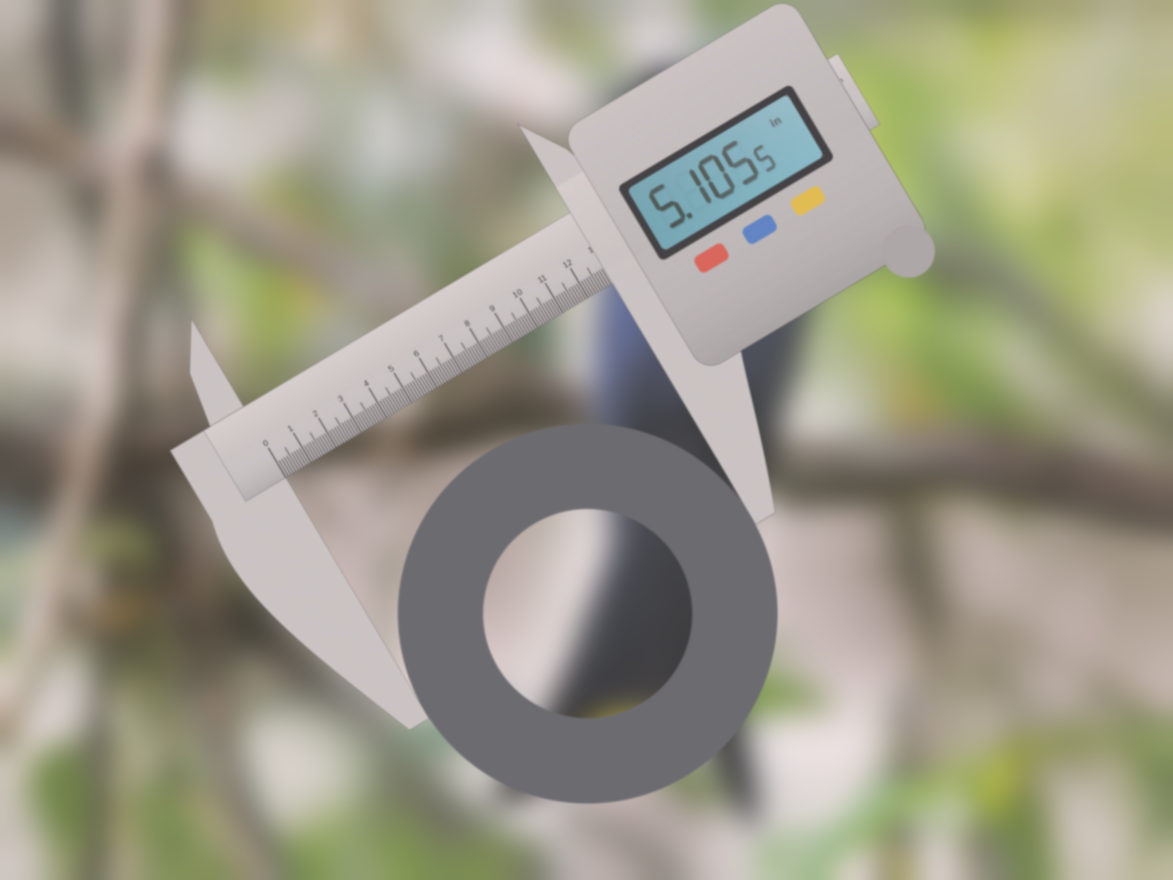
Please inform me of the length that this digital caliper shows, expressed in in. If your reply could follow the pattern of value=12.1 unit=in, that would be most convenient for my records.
value=5.1055 unit=in
